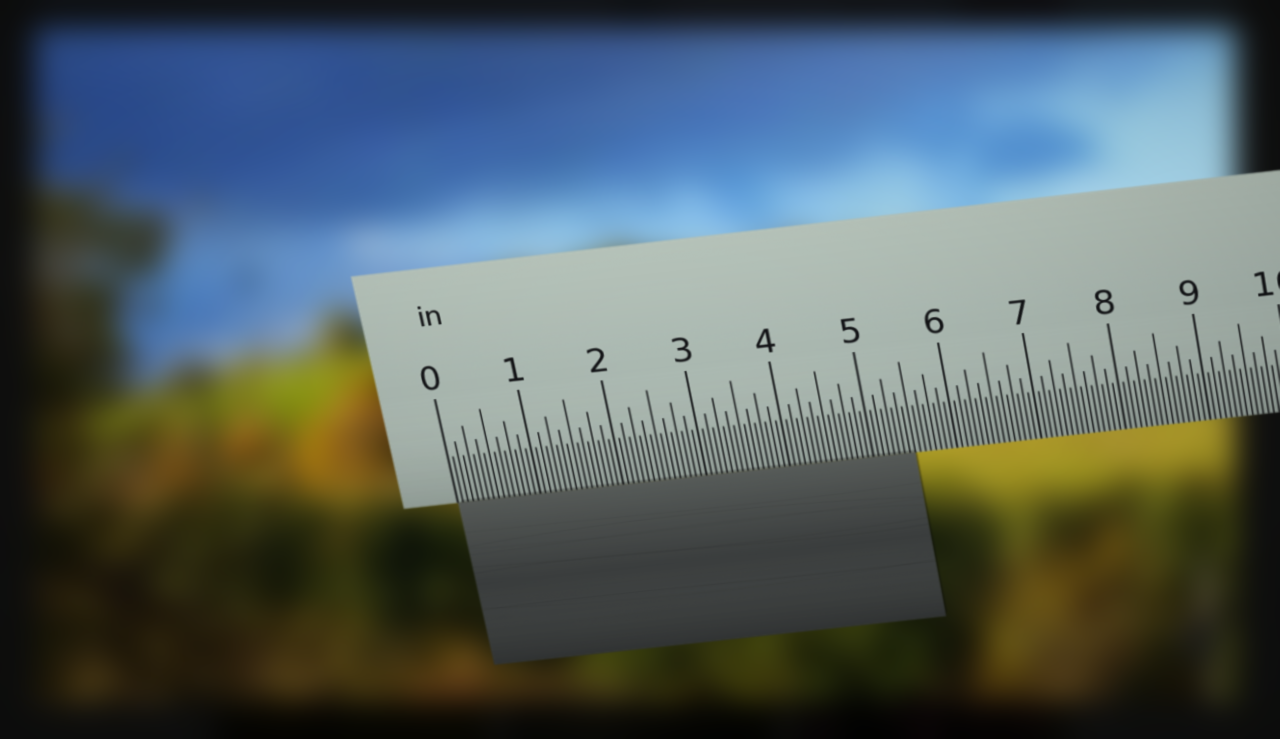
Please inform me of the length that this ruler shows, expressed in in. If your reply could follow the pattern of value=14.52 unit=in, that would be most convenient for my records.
value=5.5 unit=in
